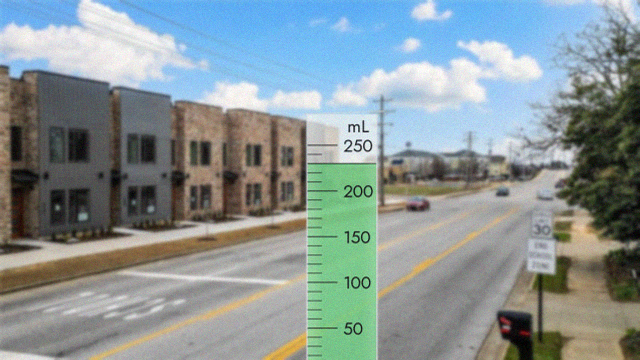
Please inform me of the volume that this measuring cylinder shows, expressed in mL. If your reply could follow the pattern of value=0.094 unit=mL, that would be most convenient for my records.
value=230 unit=mL
